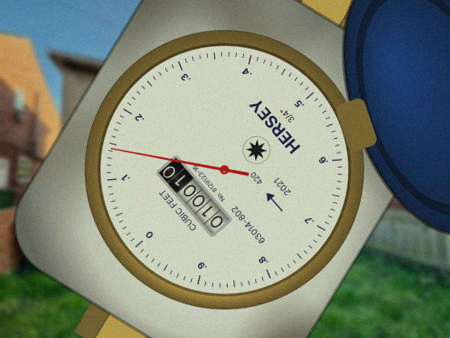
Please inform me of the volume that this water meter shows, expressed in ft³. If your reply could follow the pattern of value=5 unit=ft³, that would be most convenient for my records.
value=10010.14 unit=ft³
